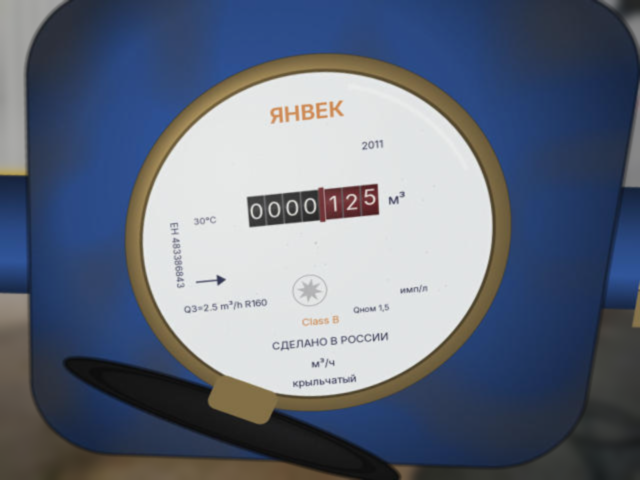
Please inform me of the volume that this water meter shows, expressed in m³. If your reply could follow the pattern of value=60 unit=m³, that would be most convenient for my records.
value=0.125 unit=m³
